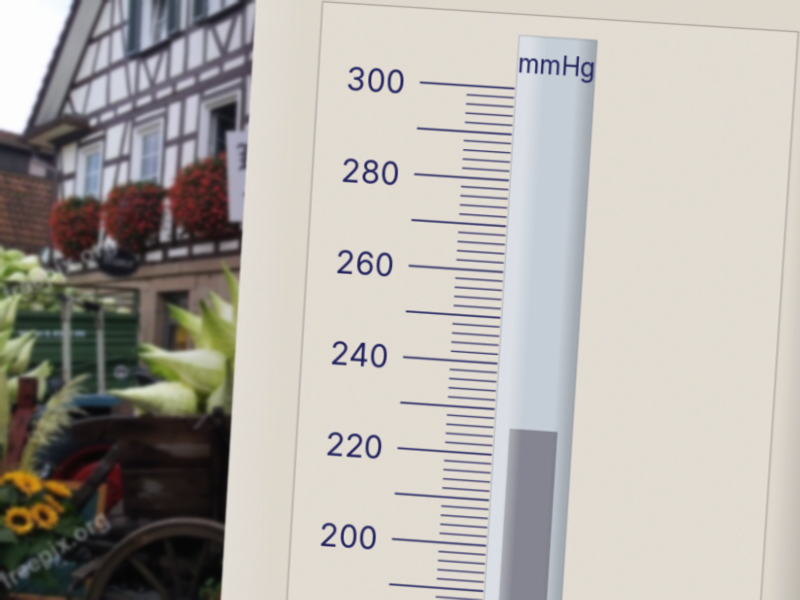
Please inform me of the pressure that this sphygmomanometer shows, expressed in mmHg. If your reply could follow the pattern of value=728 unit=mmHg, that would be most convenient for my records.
value=226 unit=mmHg
